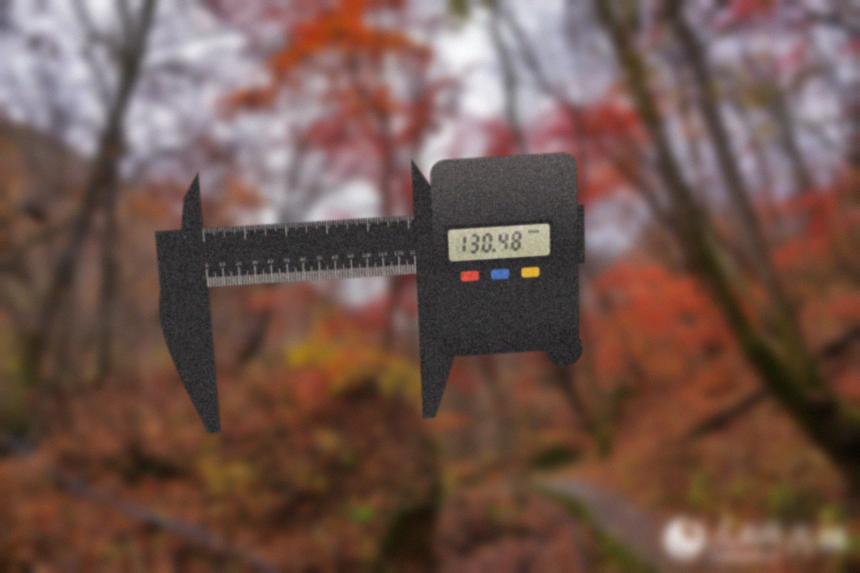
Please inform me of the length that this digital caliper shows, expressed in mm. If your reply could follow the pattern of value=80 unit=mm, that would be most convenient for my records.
value=130.48 unit=mm
